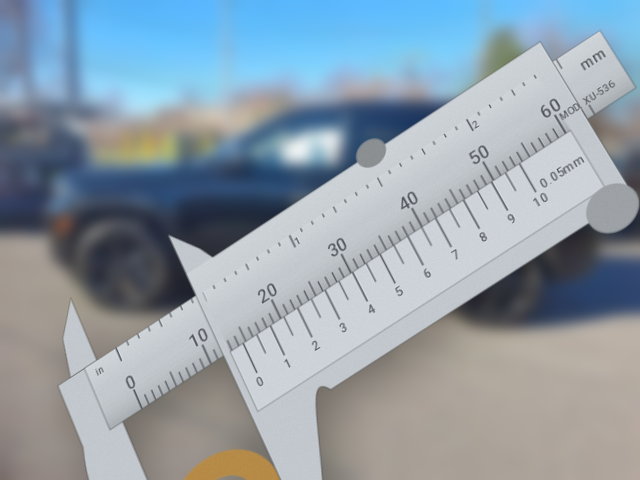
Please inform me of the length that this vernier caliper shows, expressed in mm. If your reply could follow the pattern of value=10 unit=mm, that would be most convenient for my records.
value=14.6 unit=mm
